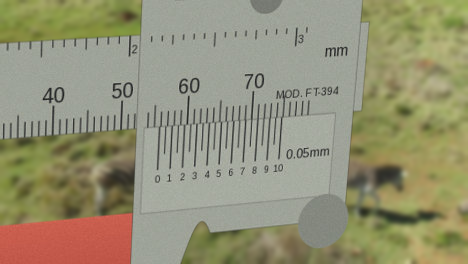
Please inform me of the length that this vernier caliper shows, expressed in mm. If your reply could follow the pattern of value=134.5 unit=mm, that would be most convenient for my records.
value=55.8 unit=mm
